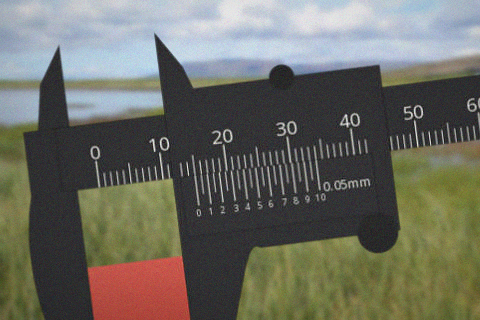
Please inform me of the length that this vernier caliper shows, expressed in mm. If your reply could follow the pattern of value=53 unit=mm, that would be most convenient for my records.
value=15.0 unit=mm
